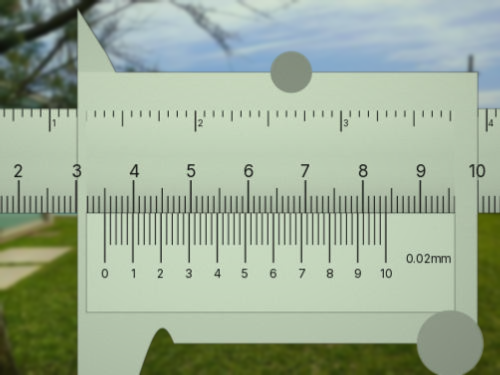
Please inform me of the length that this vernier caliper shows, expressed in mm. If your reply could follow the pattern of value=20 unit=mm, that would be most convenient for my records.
value=35.0 unit=mm
